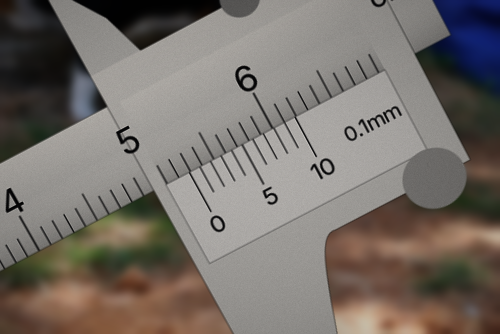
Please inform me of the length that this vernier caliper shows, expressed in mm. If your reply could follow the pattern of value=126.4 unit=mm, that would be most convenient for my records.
value=52.9 unit=mm
